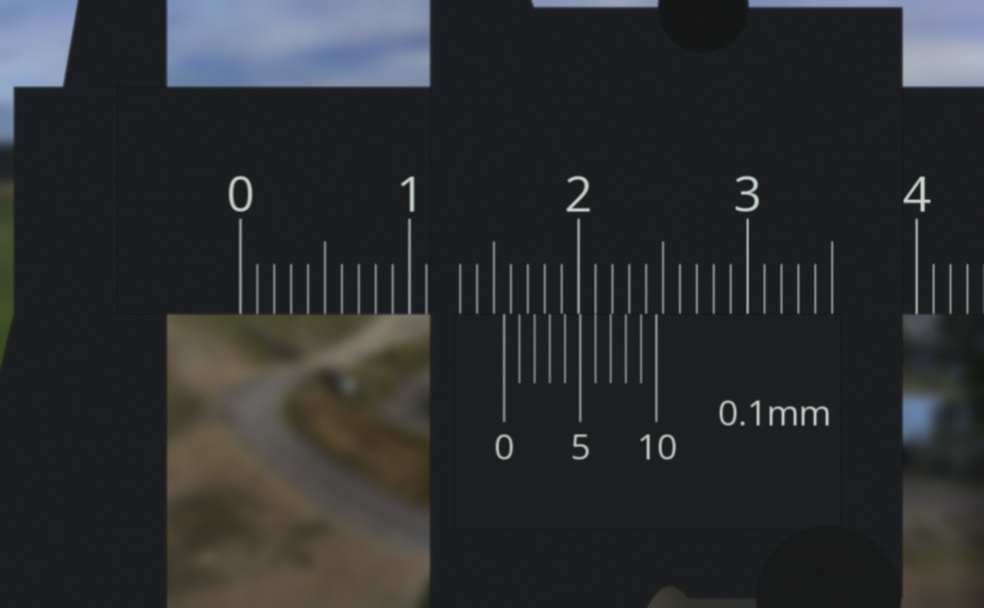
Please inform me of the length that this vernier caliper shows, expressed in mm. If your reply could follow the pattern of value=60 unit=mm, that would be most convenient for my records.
value=15.6 unit=mm
